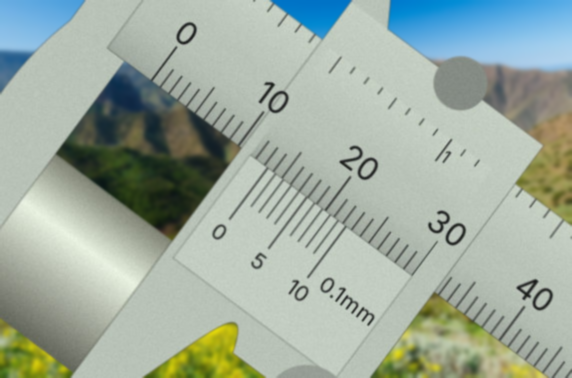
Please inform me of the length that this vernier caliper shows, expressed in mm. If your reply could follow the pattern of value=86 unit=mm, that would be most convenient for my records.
value=13.4 unit=mm
